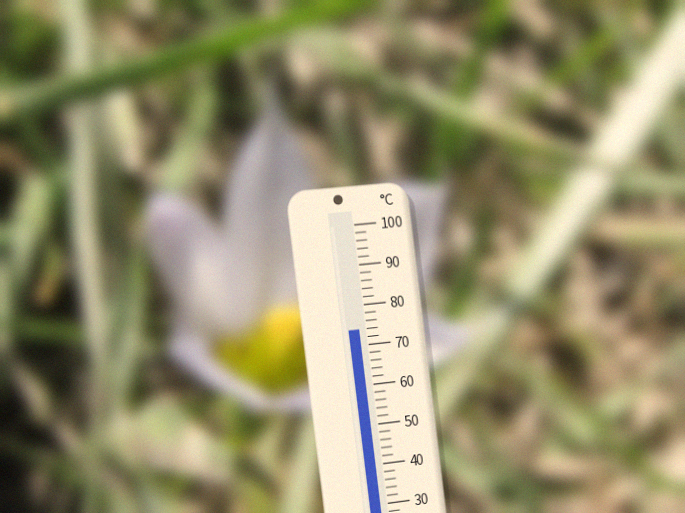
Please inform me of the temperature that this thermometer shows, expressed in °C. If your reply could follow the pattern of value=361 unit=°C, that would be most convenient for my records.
value=74 unit=°C
